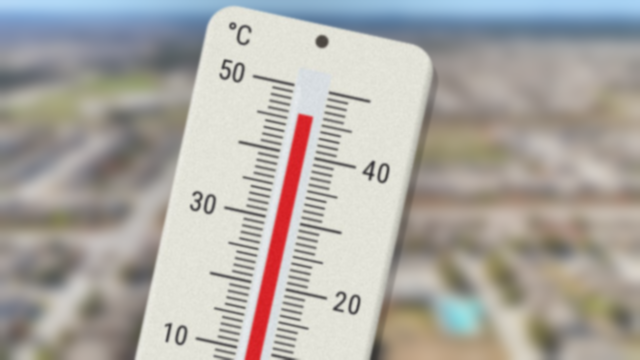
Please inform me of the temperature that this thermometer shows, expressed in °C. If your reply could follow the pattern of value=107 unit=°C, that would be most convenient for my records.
value=46 unit=°C
